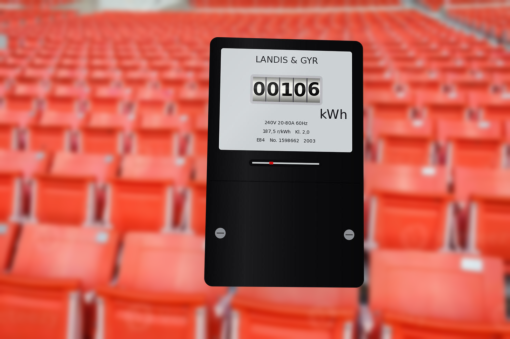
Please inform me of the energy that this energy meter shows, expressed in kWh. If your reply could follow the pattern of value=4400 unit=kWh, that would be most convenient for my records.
value=106 unit=kWh
